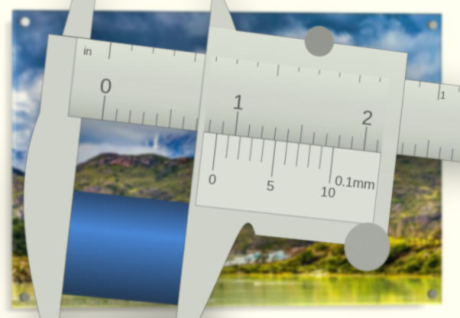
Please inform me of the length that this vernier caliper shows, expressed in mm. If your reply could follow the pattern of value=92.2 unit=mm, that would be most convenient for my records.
value=8.6 unit=mm
